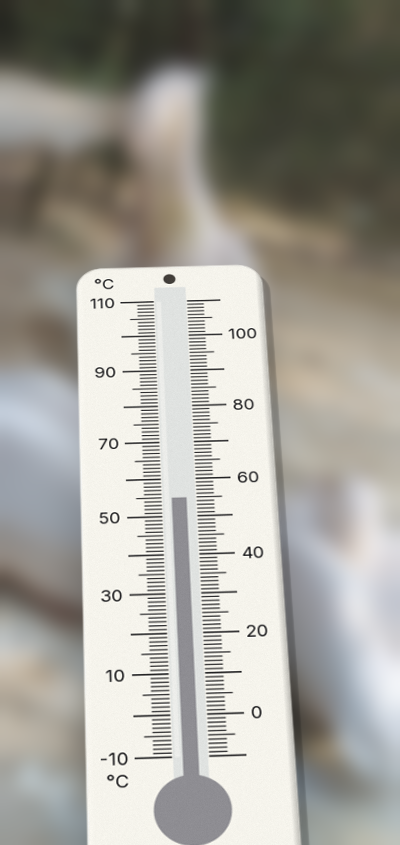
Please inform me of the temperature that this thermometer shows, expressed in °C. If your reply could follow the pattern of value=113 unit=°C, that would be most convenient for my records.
value=55 unit=°C
